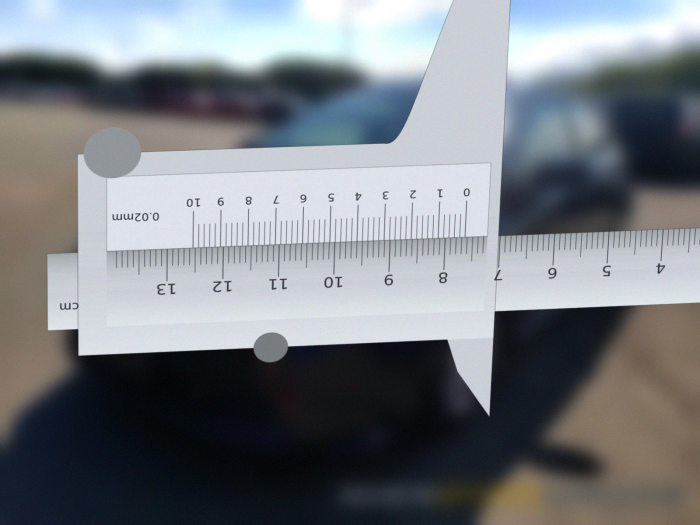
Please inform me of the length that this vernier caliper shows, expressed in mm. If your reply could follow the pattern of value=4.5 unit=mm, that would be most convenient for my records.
value=76.4 unit=mm
